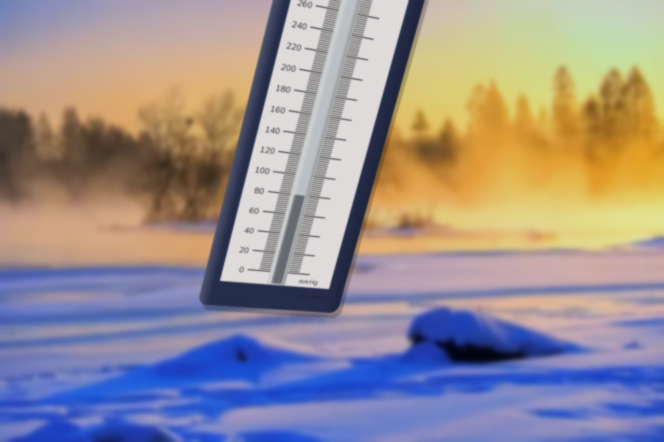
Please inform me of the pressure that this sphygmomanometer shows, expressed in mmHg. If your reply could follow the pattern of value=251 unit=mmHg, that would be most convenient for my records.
value=80 unit=mmHg
